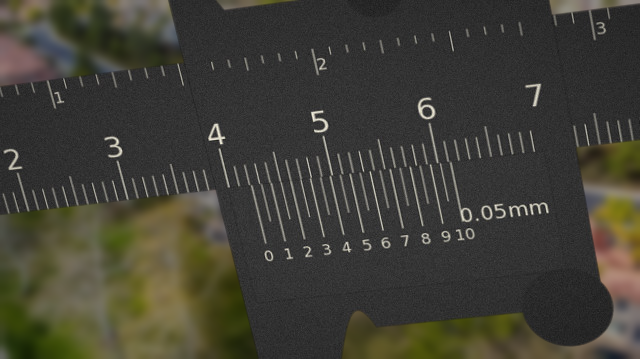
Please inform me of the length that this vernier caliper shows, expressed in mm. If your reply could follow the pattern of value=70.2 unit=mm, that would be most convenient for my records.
value=42.2 unit=mm
